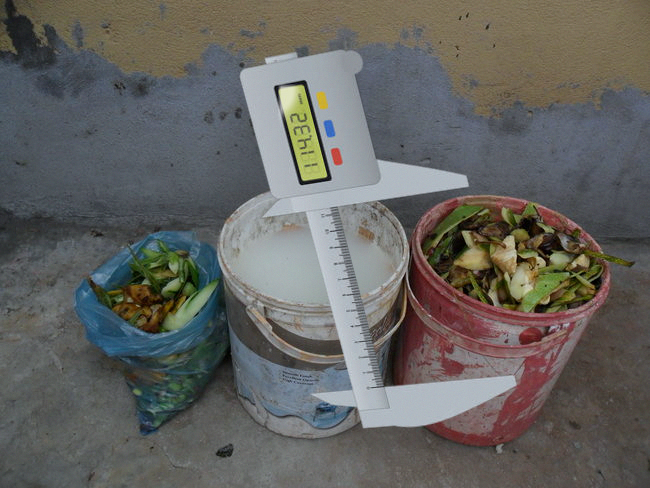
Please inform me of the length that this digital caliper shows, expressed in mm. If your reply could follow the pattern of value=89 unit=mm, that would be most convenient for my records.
value=114.32 unit=mm
